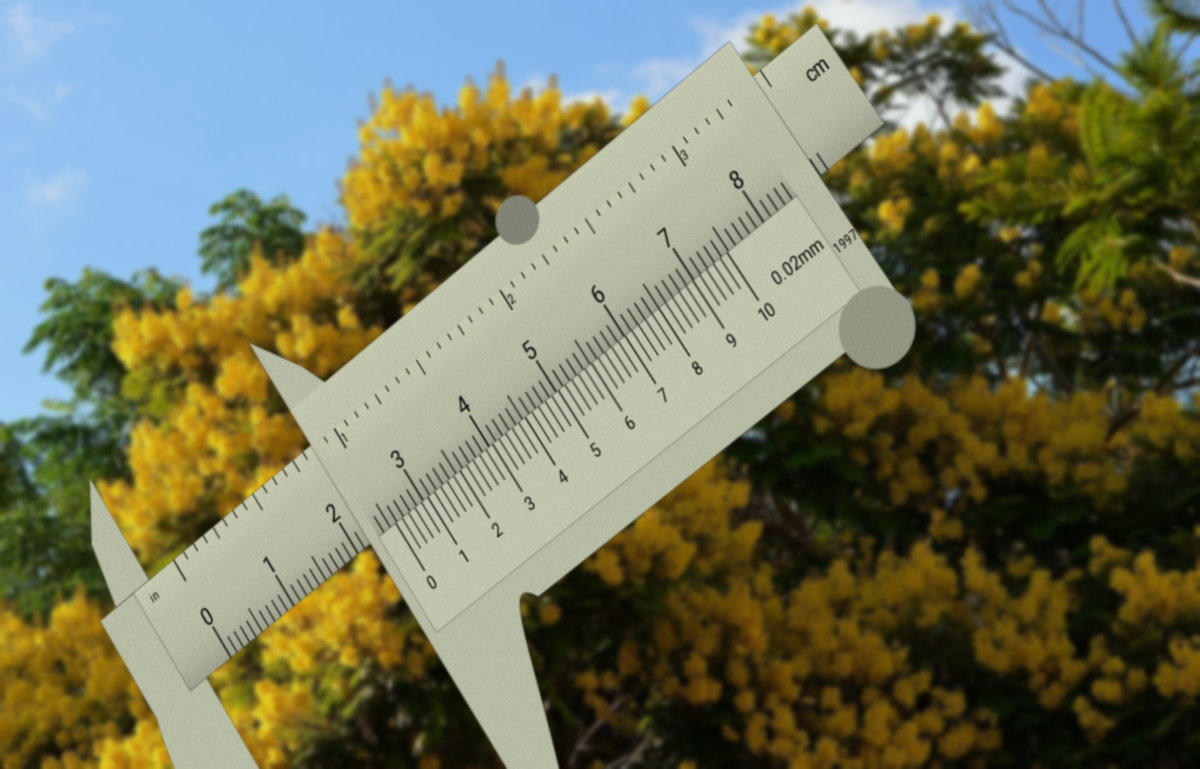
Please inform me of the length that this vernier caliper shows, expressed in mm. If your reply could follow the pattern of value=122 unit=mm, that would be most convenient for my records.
value=25.8 unit=mm
